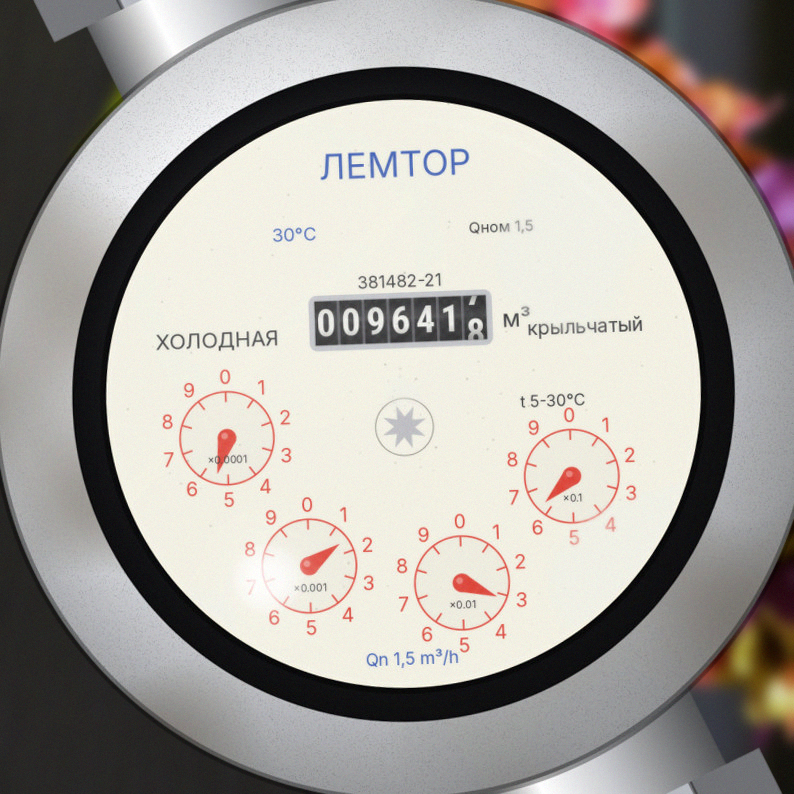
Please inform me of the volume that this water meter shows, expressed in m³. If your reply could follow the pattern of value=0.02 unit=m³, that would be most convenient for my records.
value=96417.6315 unit=m³
